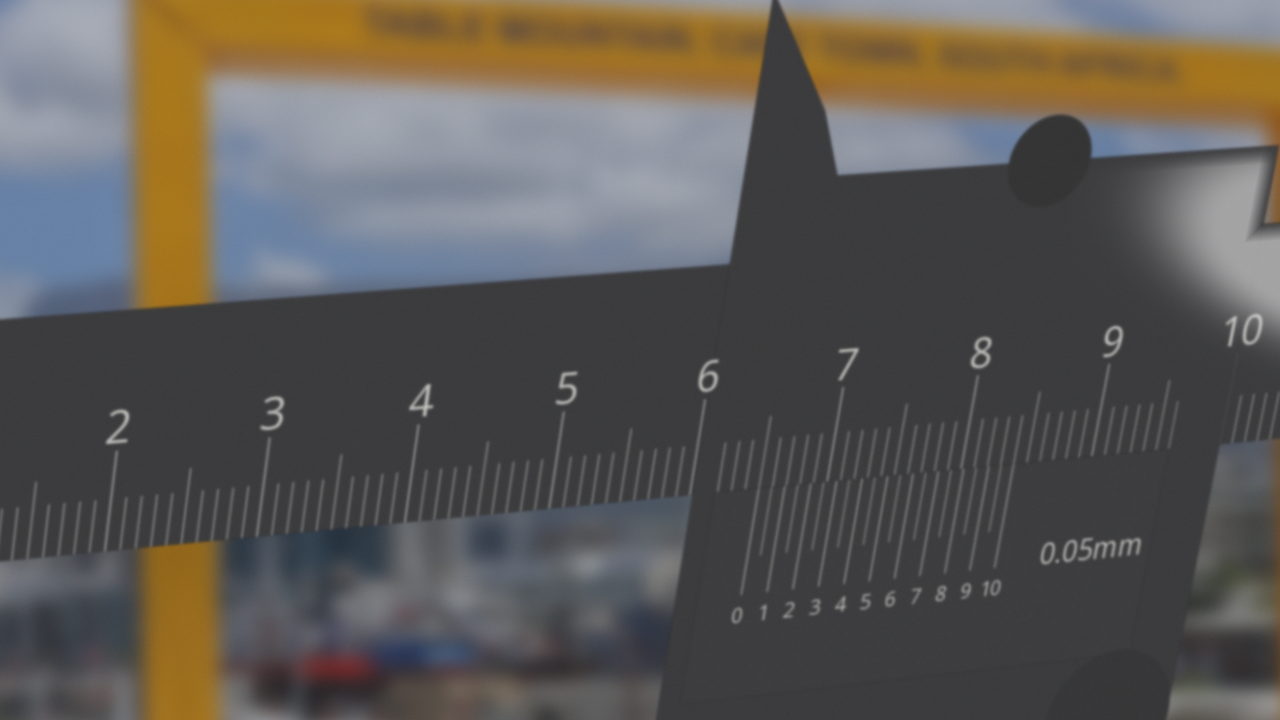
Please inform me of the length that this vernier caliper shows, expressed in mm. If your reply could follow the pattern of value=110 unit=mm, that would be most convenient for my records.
value=65.0 unit=mm
